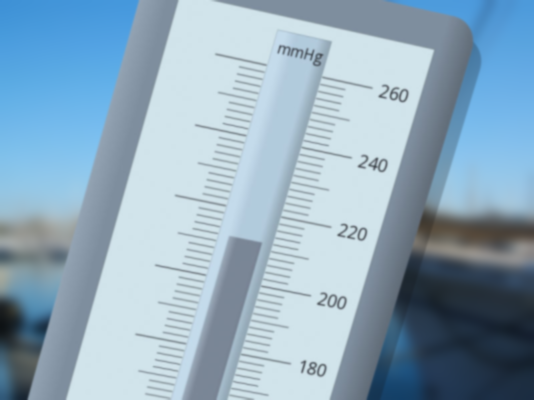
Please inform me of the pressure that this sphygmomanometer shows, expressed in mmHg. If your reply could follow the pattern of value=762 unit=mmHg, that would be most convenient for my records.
value=212 unit=mmHg
